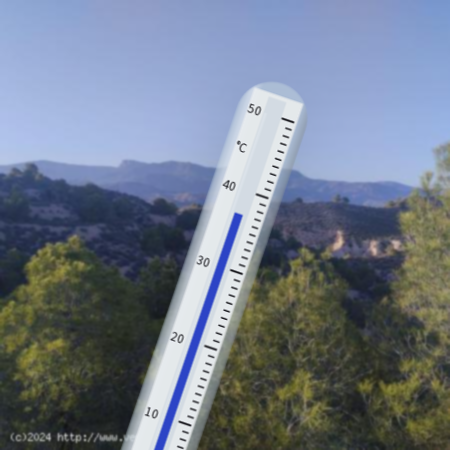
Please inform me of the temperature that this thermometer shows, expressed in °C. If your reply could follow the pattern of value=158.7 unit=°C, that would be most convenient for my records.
value=37 unit=°C
